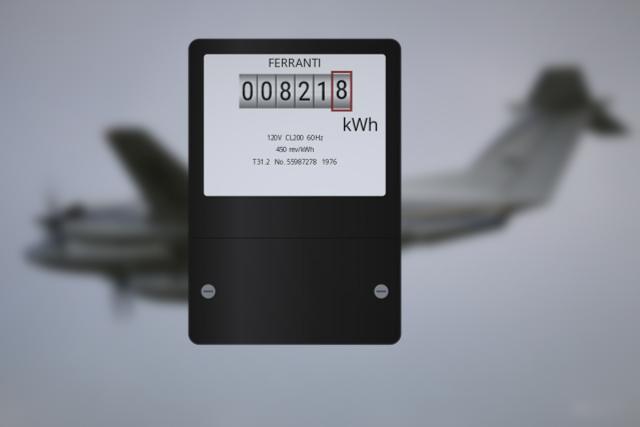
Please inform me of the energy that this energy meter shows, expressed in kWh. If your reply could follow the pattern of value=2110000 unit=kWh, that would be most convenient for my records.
value=821.8 unit=kWh
